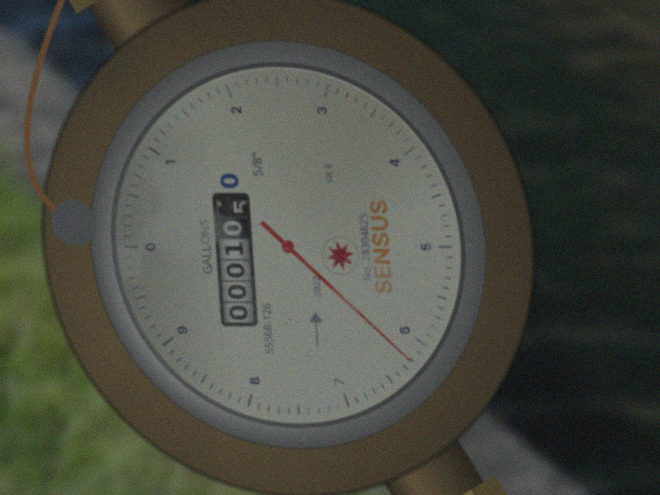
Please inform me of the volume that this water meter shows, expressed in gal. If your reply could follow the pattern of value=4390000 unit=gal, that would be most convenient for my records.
value=1046.2 unit=gal
